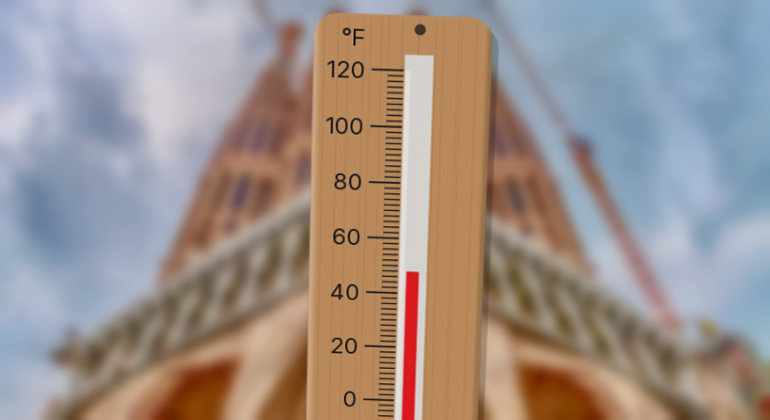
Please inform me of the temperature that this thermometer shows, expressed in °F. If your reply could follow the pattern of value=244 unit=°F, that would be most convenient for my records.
value=48 unit=°F
